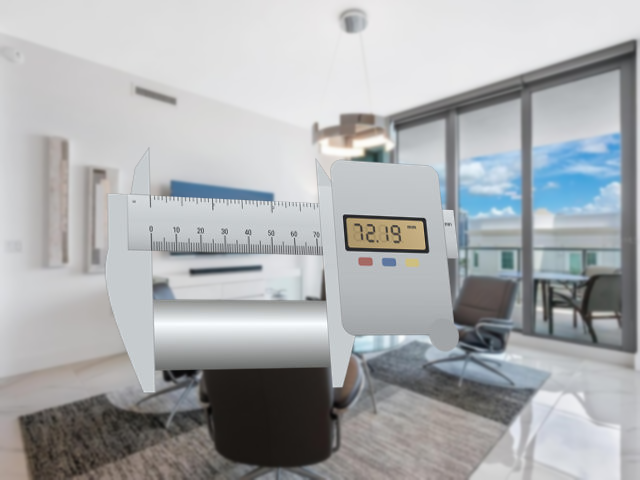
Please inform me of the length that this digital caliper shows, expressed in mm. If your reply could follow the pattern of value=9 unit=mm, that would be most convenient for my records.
value=72.19 unit=mm
